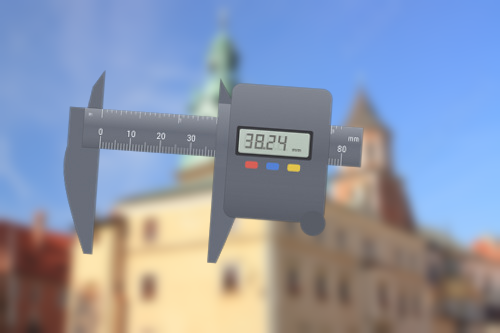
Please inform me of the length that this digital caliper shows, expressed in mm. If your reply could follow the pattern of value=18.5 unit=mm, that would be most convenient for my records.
value=38.24 unit=mm
